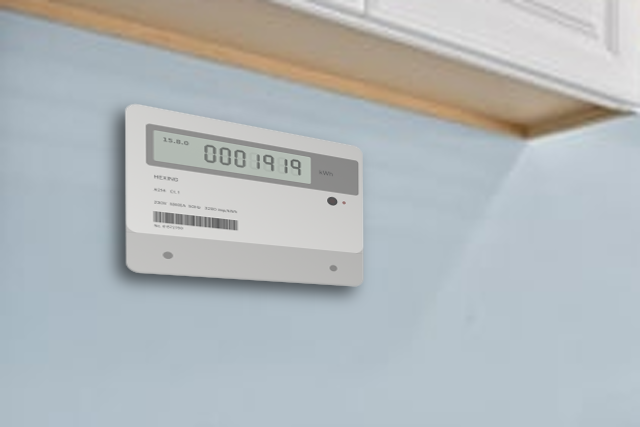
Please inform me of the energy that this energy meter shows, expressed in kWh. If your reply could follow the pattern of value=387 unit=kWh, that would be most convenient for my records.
value=1919 unit=kWh
